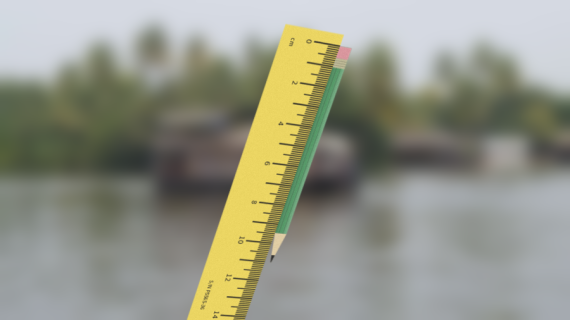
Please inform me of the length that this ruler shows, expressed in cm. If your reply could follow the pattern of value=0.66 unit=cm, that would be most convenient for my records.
value=11 unit=cm
